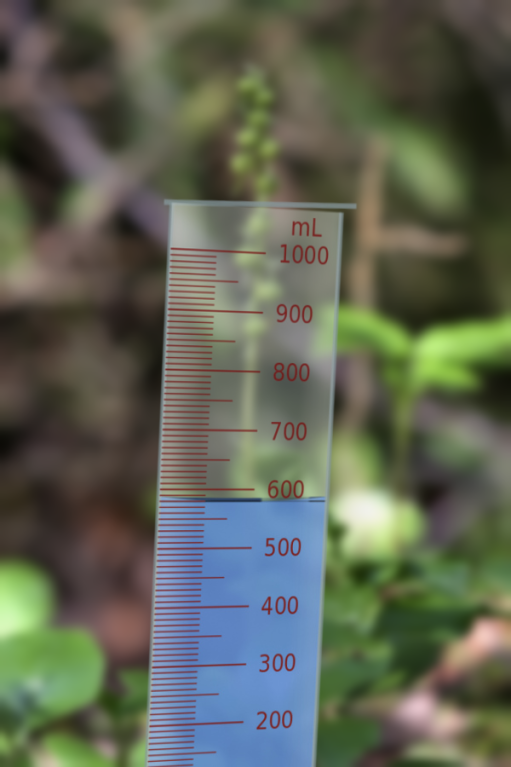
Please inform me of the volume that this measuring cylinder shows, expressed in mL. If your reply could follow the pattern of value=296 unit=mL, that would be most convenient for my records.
value=580 unit=mL
